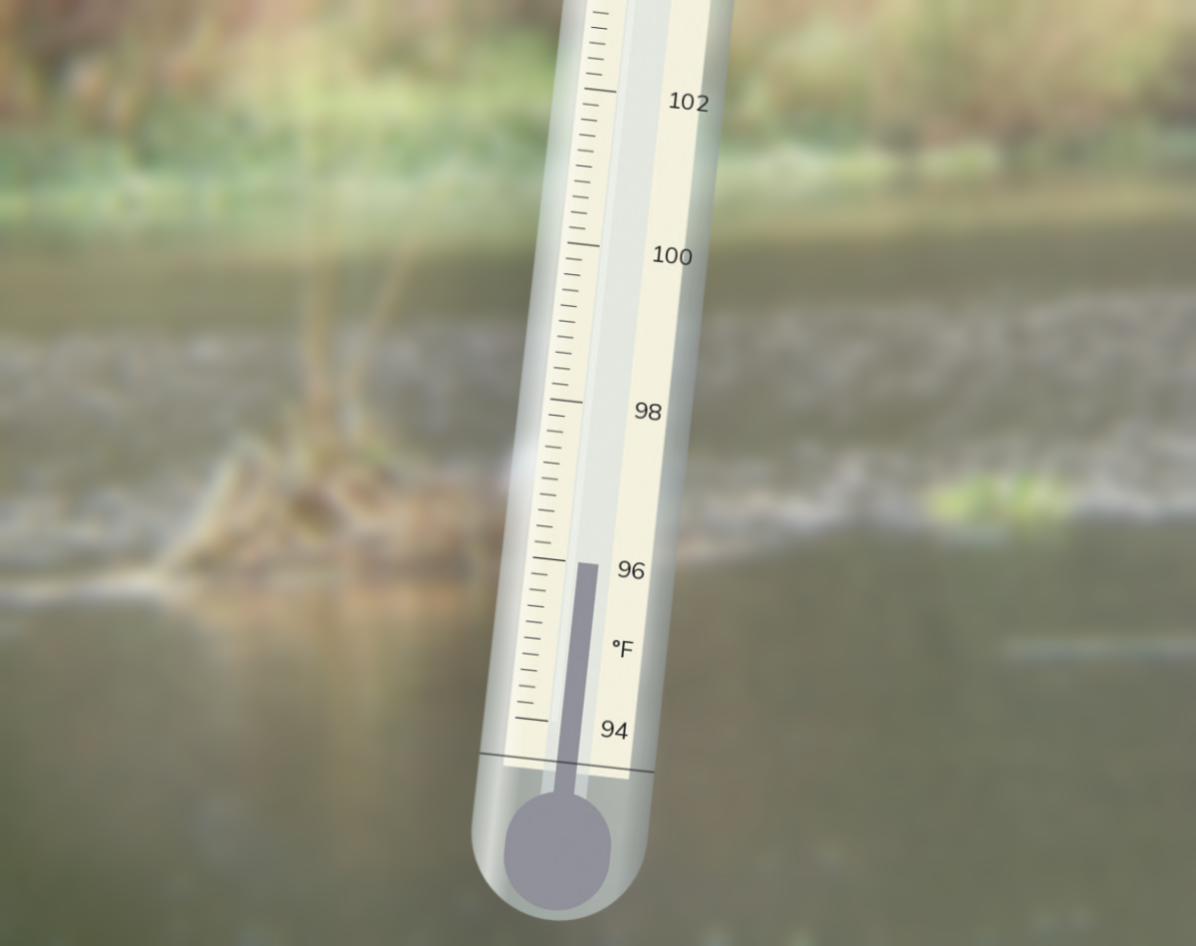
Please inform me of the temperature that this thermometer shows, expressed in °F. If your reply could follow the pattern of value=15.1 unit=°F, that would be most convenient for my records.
value=96 unit=°F
